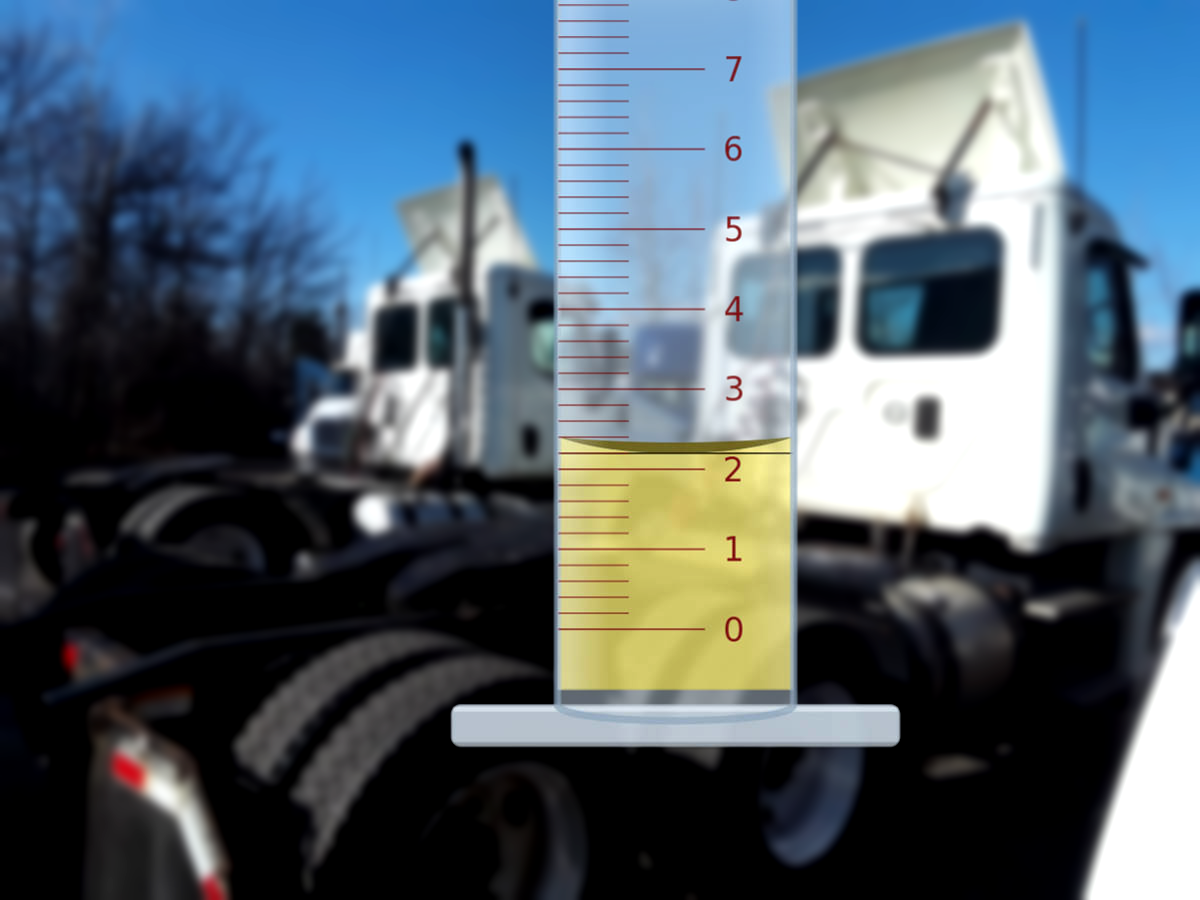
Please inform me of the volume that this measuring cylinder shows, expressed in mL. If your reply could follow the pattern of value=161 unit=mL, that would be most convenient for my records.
value=2.2 unit=mL
